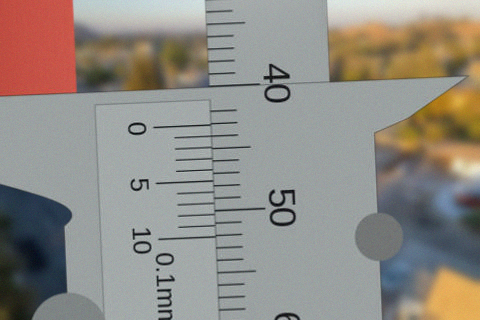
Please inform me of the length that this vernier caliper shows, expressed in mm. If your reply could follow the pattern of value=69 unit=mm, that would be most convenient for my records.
value=43.1 unit=mm
